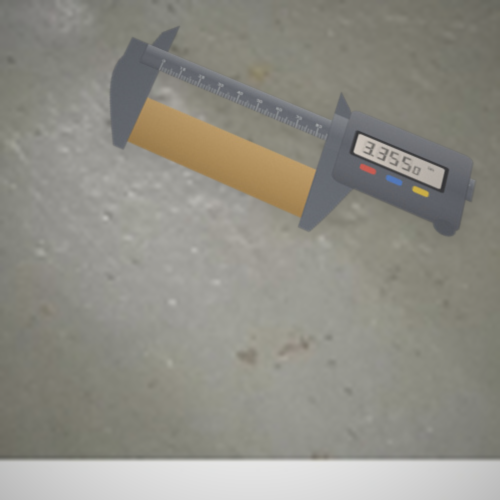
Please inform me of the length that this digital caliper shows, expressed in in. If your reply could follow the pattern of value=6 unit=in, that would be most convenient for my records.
value=3.3550 unit=in
